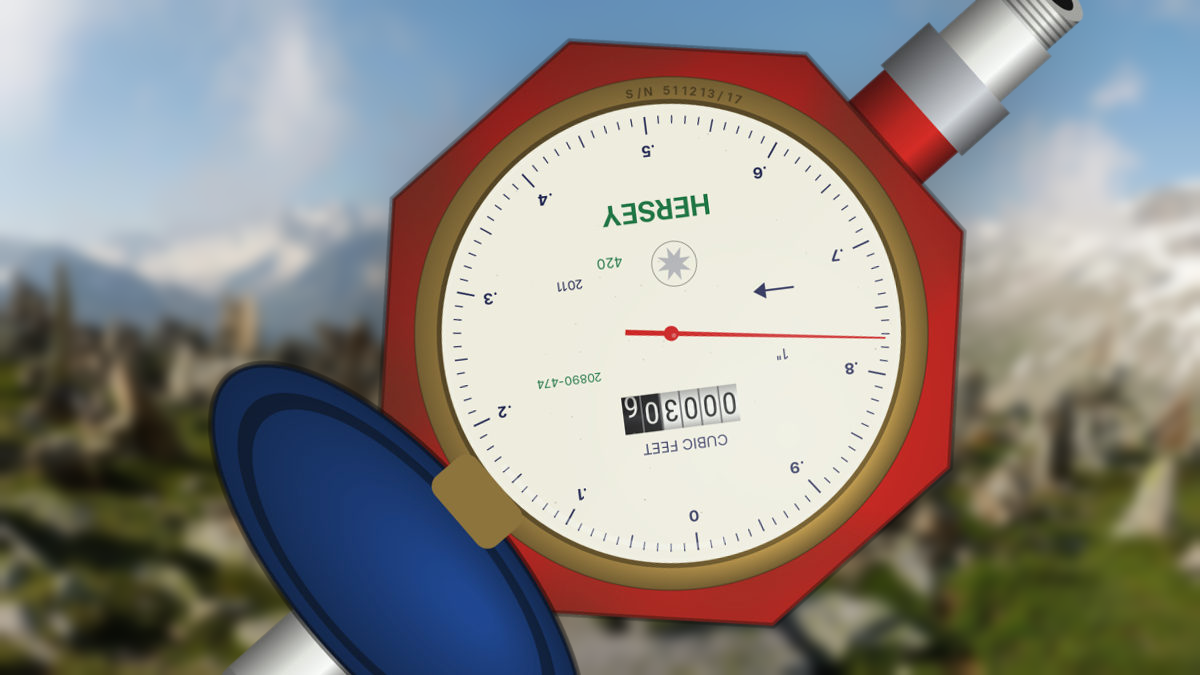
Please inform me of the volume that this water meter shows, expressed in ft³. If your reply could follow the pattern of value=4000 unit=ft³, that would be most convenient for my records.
value=305.77 unit=ft³
